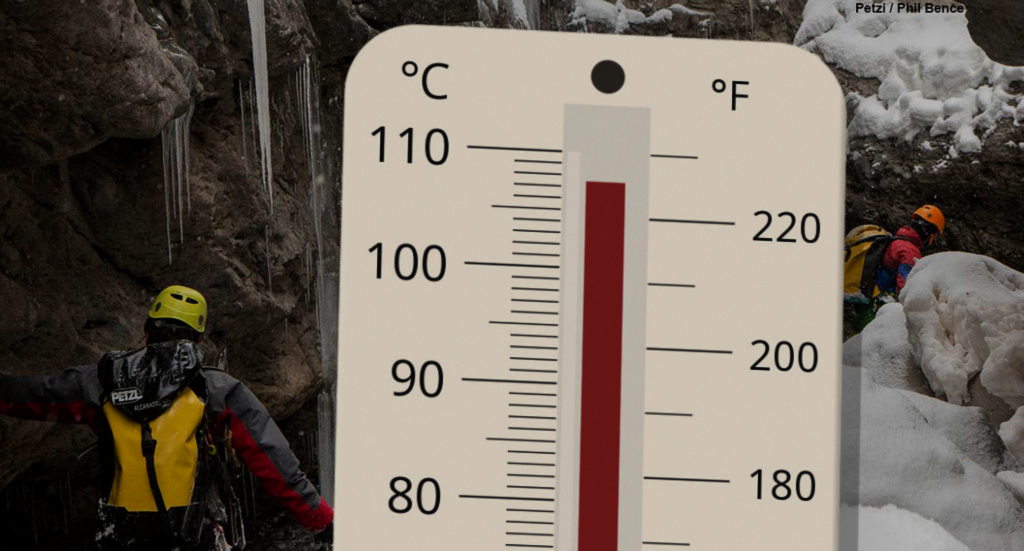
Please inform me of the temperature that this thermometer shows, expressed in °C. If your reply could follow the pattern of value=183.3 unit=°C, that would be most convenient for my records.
value=107.5 unit=°C
